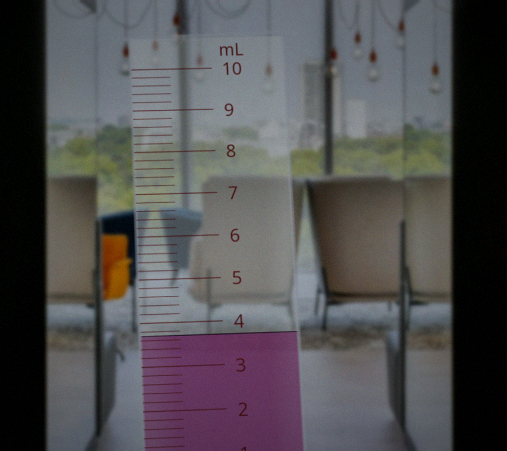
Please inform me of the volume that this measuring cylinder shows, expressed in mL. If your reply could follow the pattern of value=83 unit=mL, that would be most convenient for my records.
value=3.7 unit=mL
